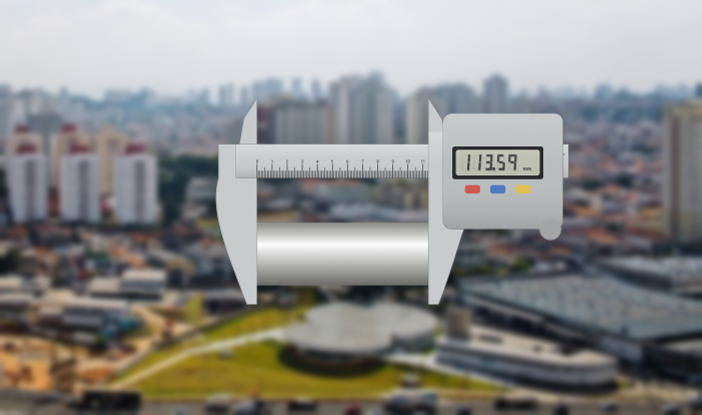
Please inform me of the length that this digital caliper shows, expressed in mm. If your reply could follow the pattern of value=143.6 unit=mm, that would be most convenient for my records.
value=113.59 unit=mm
